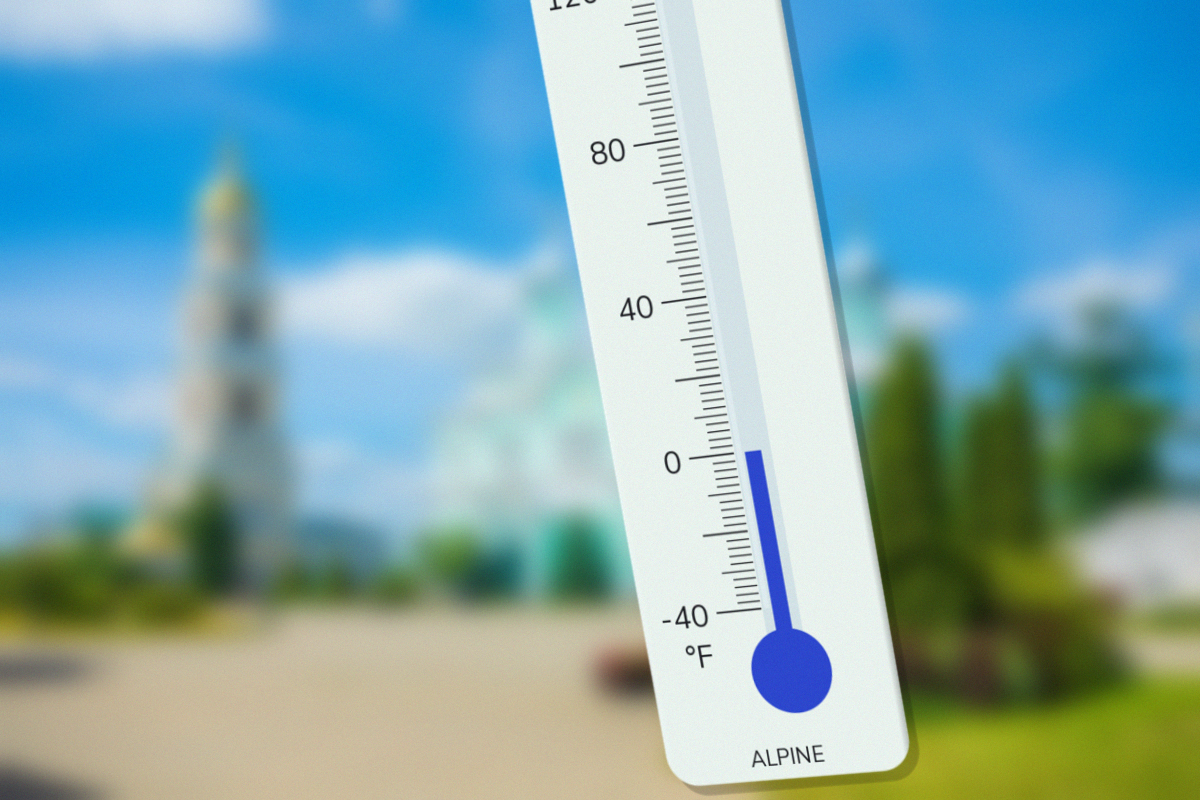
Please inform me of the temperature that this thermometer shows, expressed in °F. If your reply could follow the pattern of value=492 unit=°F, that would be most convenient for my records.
value=0 unit=°F
